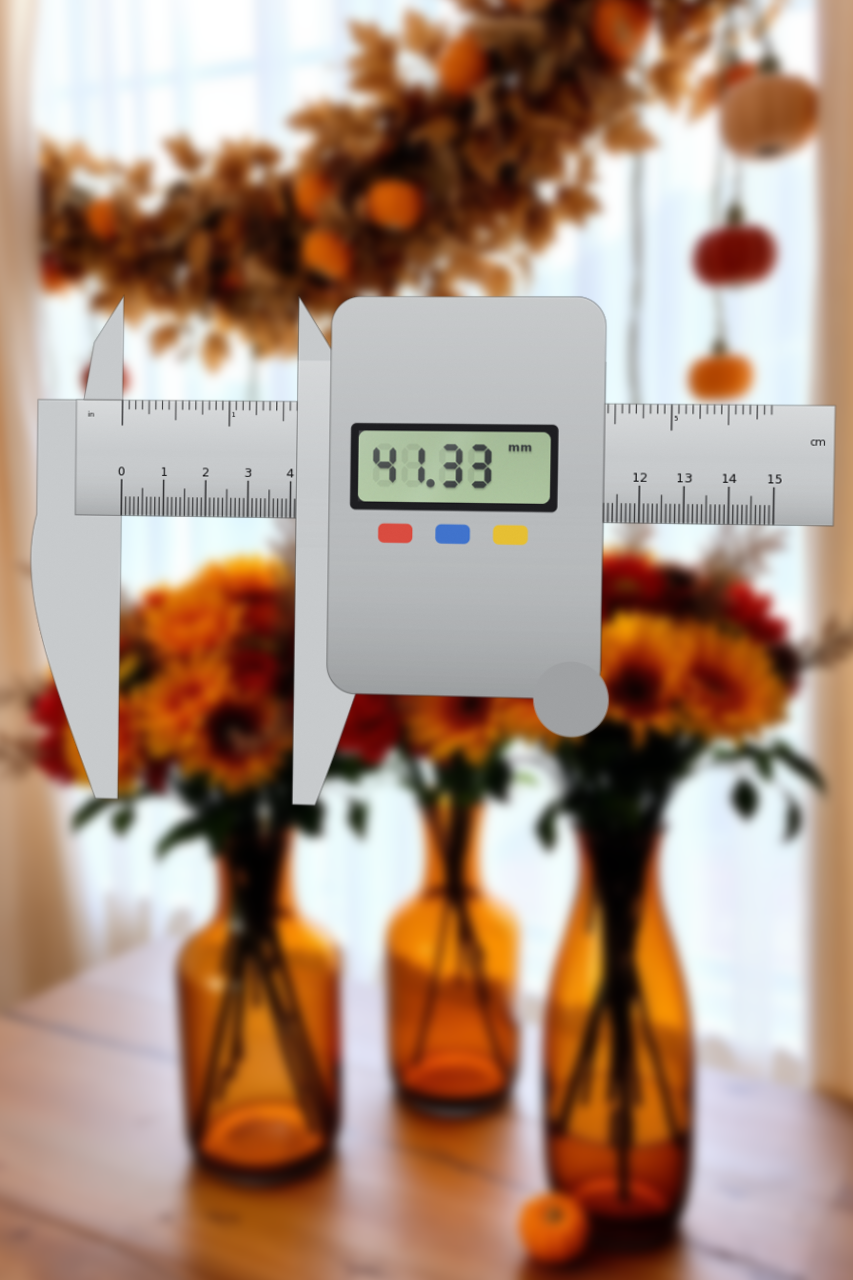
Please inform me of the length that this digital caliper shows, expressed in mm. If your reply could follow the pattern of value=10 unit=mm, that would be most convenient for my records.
value=41.33 unit=mm
